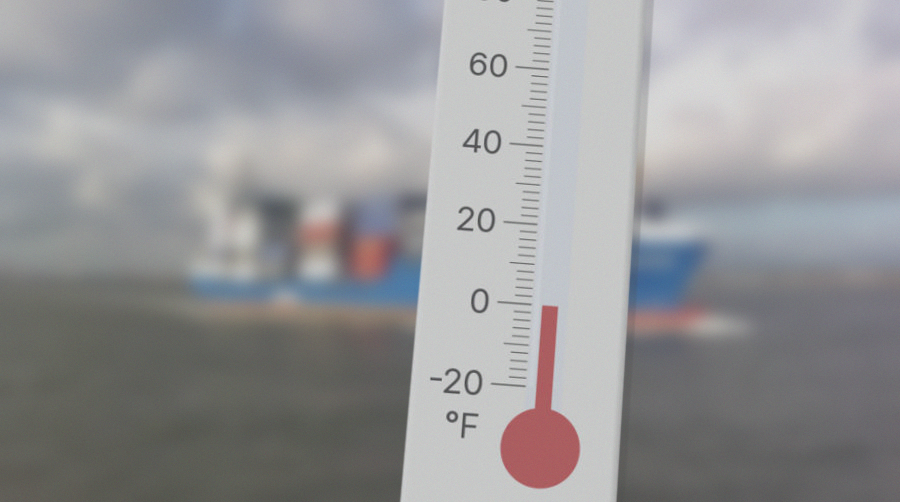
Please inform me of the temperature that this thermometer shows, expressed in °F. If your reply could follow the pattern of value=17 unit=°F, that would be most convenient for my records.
value=0 unit=°F
